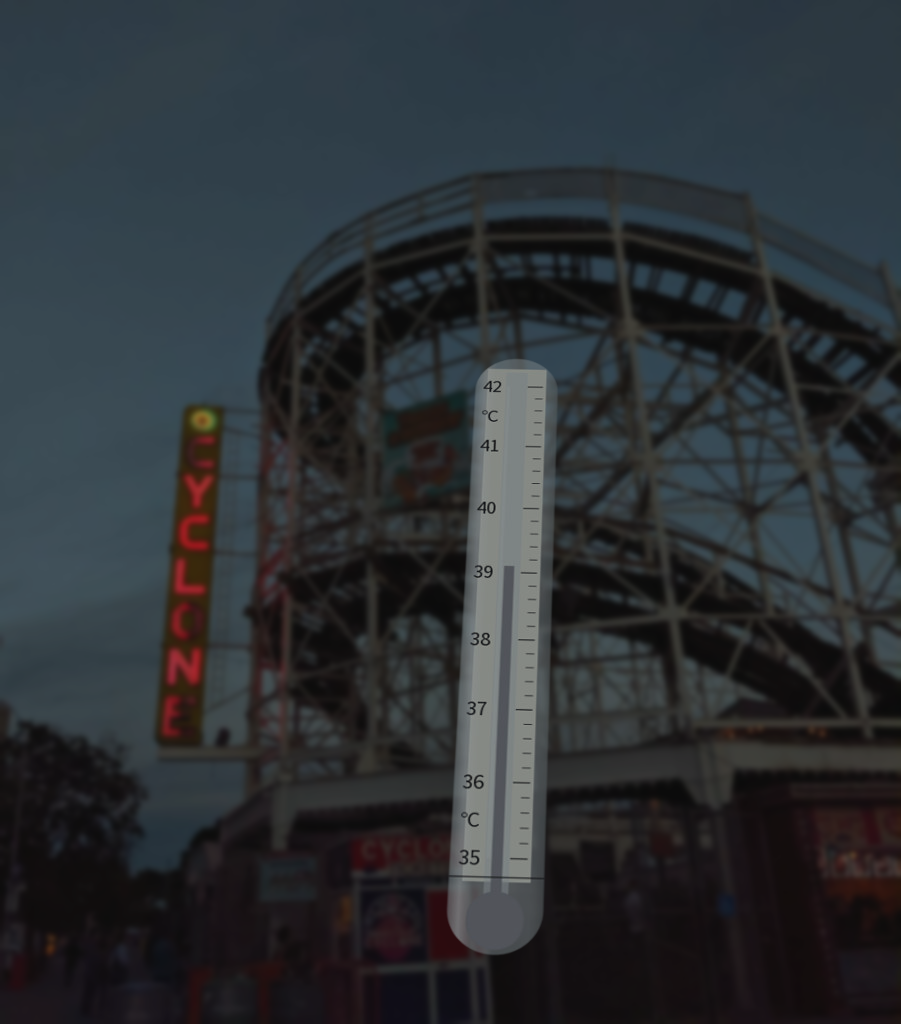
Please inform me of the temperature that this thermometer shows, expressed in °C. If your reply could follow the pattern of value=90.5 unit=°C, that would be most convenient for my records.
value=39.1 unit=°C
